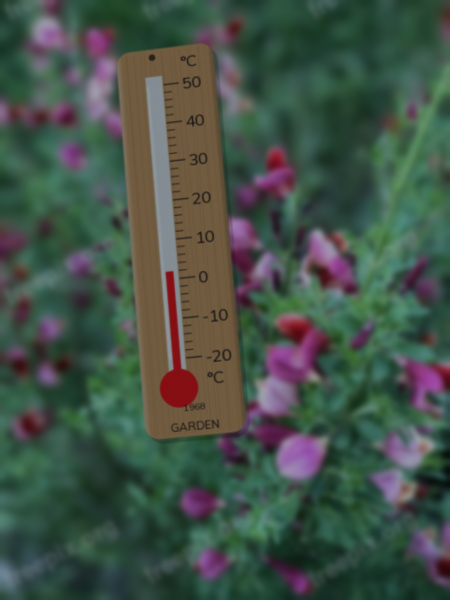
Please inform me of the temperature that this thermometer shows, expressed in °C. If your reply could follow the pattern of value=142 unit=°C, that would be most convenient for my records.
value=2 unit=°C
